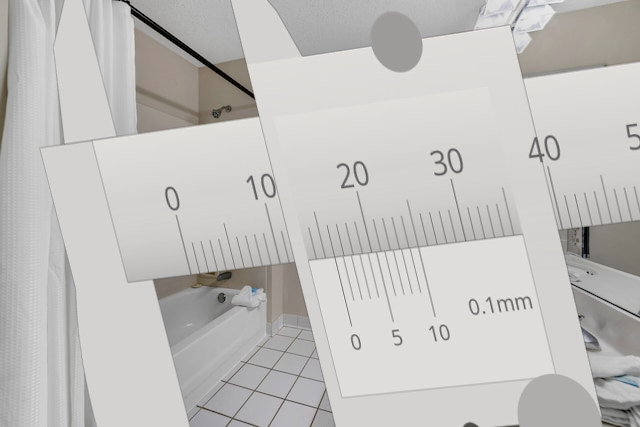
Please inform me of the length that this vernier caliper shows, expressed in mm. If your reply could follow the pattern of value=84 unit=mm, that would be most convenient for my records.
value=16.0 unit=mm
